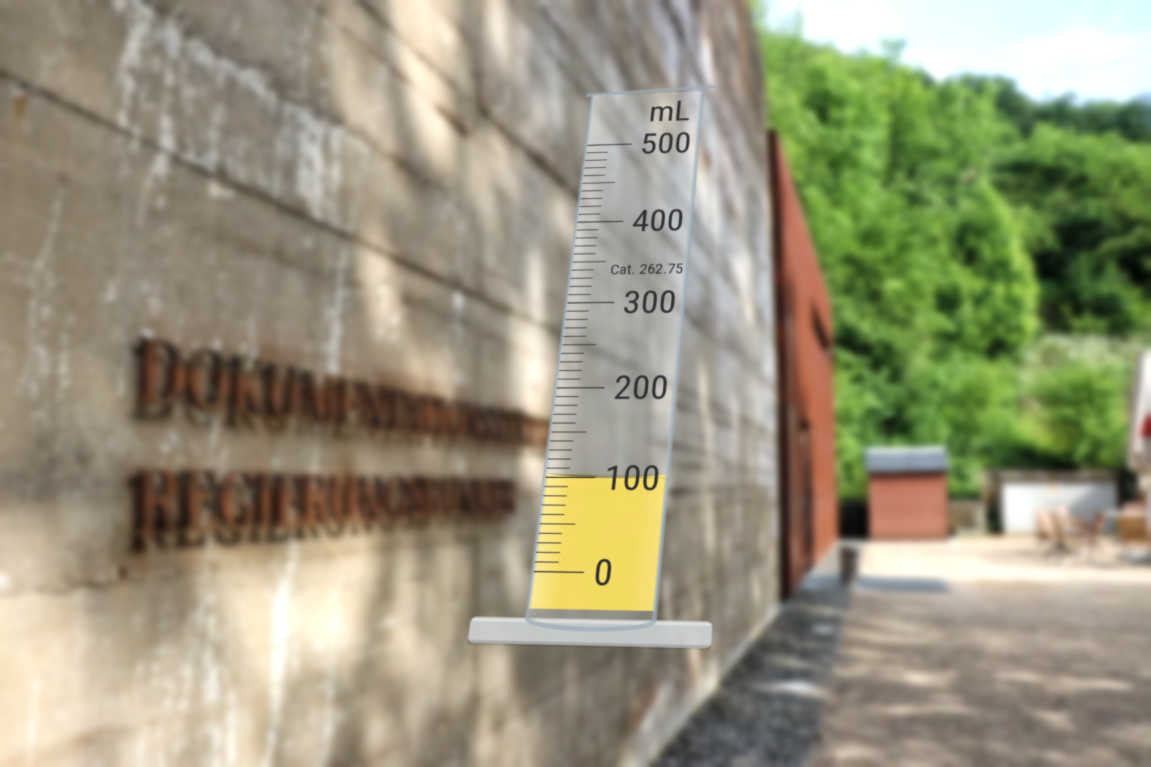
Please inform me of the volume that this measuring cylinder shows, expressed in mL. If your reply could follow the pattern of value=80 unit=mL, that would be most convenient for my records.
value=100 unit=mL
